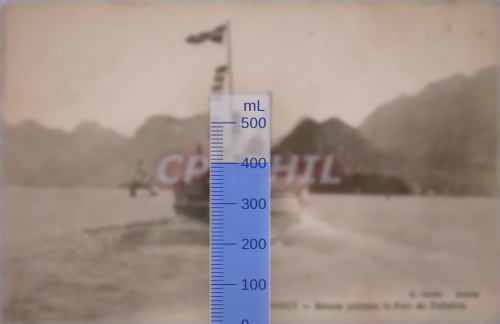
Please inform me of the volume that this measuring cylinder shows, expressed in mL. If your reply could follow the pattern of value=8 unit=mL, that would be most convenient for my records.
value=400 unit=mL
